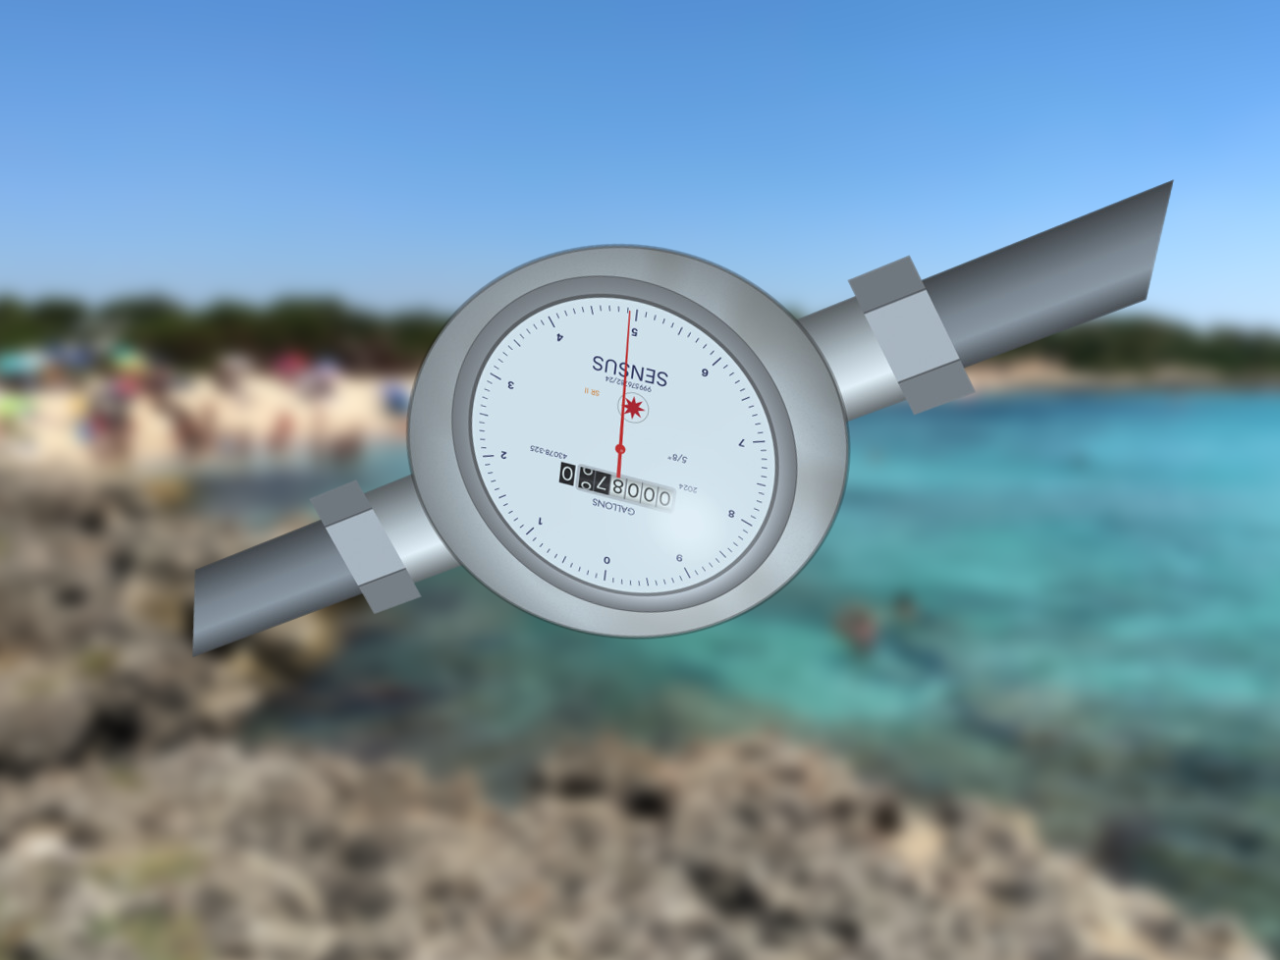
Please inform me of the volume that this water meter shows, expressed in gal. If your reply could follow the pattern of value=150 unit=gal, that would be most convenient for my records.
value=8784.9 unit=gal
